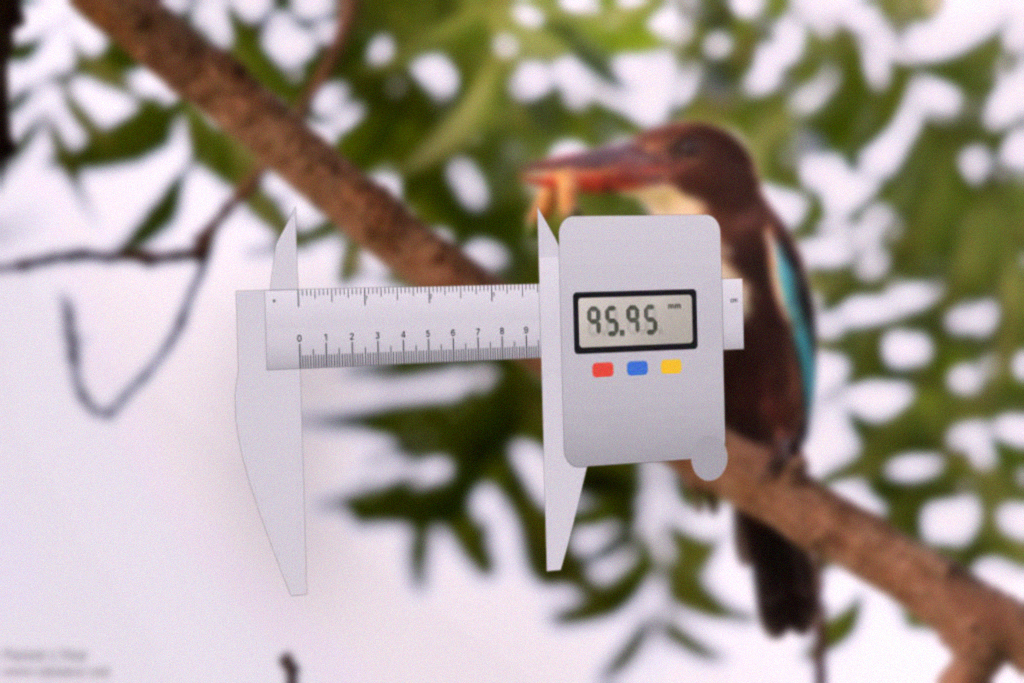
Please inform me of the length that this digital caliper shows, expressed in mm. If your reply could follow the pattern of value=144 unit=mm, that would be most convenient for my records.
value=95.95 unit=mm
